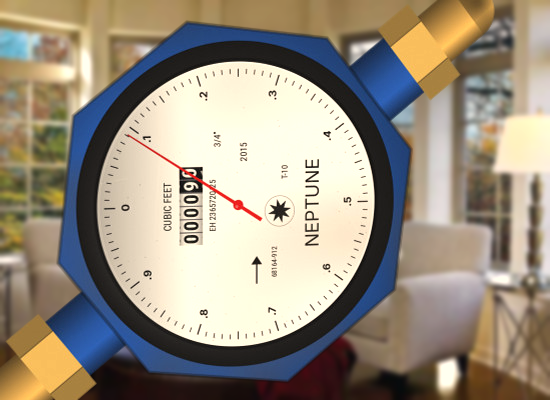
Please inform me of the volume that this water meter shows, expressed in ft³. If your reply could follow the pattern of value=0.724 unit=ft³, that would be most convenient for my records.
value=90.09 unit=ft³
